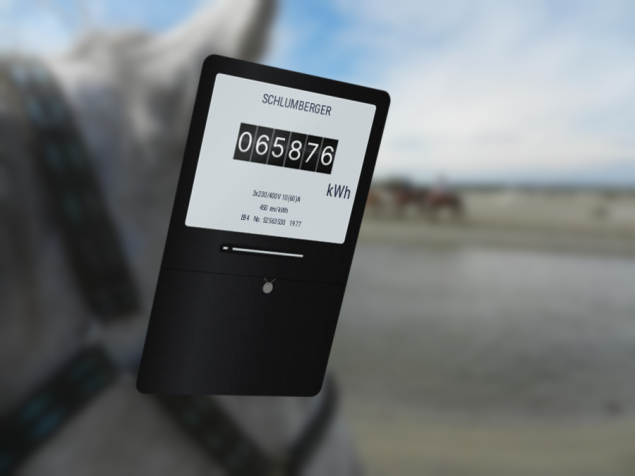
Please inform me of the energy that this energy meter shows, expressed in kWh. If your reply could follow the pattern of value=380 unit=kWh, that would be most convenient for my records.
value=65876 unit=kWh
